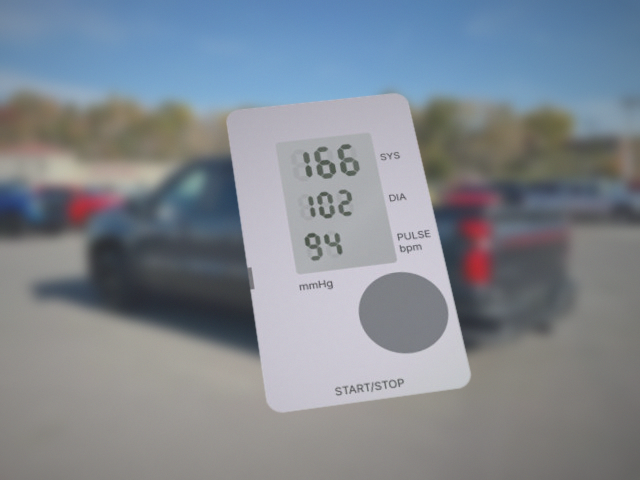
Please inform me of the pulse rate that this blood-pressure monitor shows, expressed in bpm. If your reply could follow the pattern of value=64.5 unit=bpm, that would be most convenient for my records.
value=94 unit=bpm
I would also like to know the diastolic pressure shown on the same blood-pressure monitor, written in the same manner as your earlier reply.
value=102 unit=mmHg
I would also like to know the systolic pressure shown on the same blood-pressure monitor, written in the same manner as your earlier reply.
value=166 unit=mmHg
